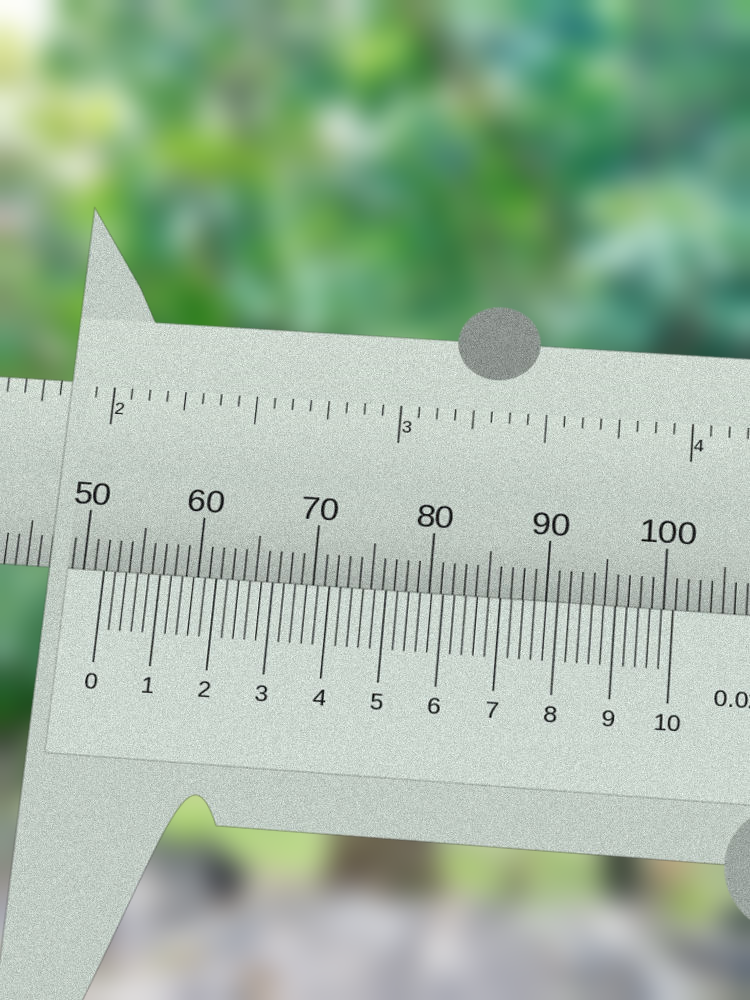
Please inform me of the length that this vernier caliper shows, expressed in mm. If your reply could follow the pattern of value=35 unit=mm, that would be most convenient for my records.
value=51.8 unit=mm
